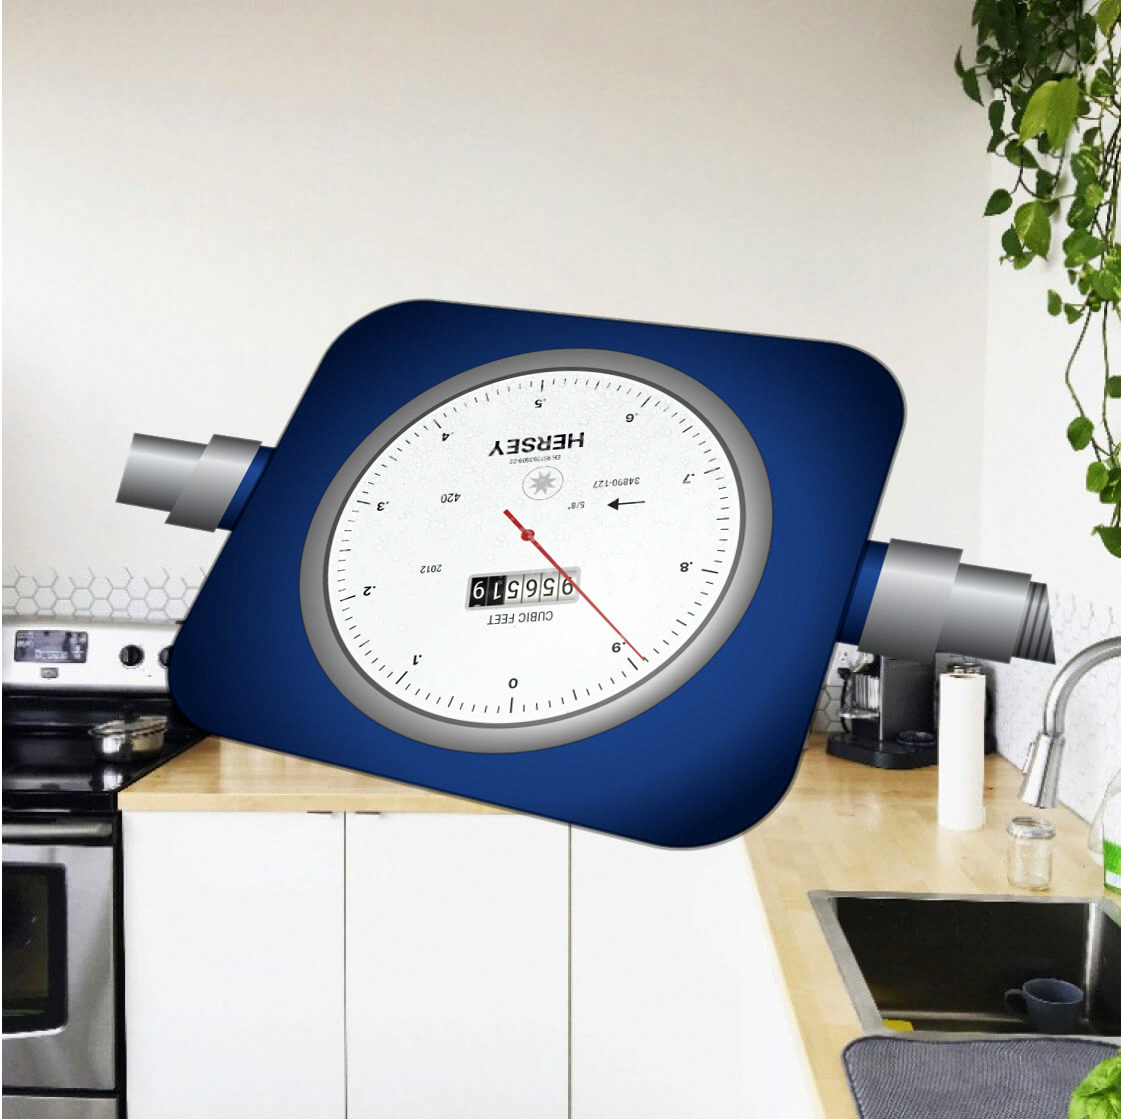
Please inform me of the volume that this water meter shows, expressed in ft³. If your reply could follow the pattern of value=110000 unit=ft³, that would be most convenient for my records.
value=956518.89 unit=ft³
